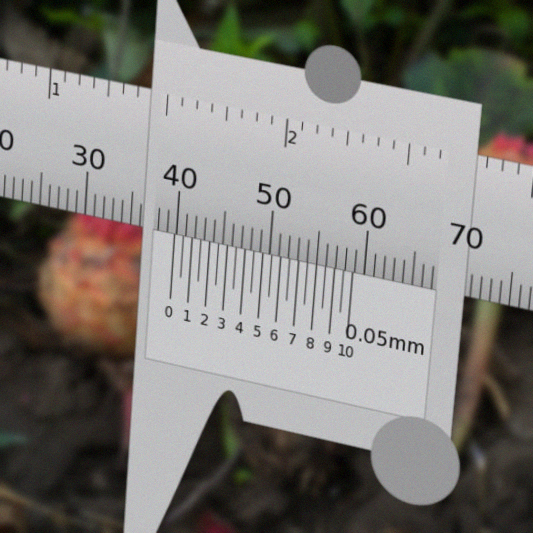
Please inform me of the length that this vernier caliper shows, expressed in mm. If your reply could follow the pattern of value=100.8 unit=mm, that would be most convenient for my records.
value=39.8 unit=mm
